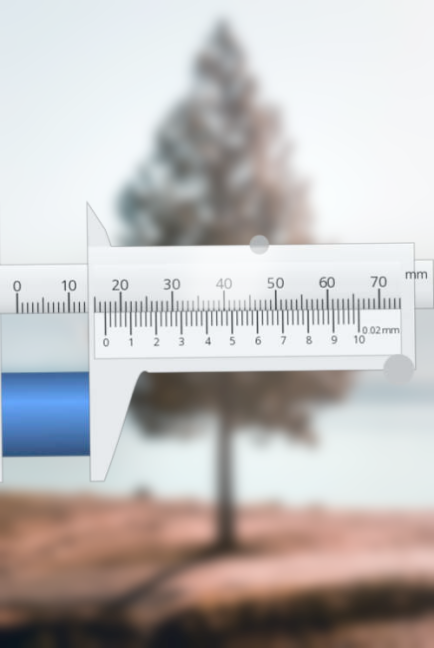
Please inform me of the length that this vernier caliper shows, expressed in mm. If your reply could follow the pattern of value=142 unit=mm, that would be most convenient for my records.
value=17.0 unit=mm
